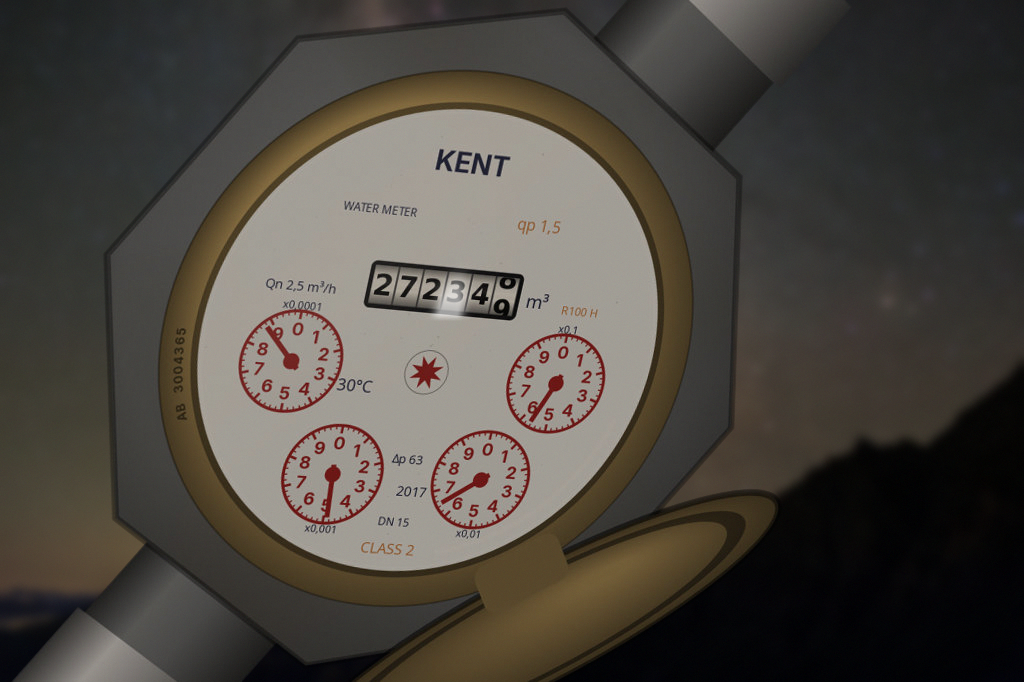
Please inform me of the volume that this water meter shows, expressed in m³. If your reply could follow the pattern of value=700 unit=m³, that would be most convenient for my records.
value=272348.5648 unit=m³
